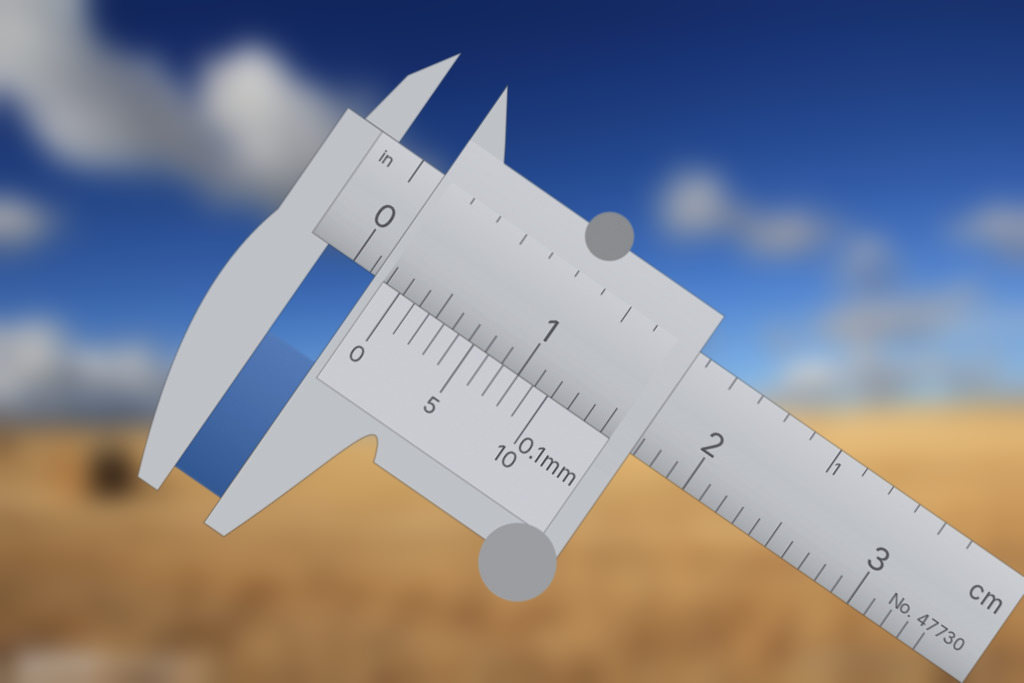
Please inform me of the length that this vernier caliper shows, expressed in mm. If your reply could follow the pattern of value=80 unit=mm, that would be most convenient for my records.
value=2.8 unit=mm
